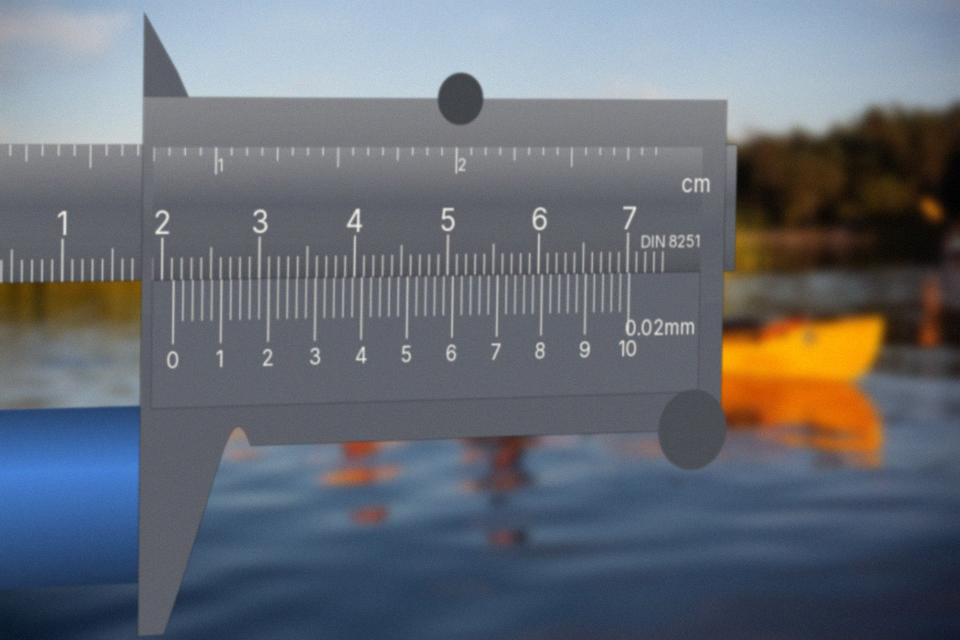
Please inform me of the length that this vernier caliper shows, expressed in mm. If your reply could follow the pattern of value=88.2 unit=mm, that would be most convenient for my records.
value=21.2 unit=mm
